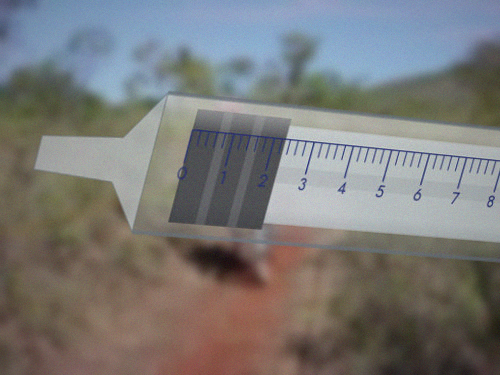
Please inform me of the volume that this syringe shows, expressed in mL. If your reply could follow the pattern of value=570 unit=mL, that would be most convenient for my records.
value=0 unit=mL
